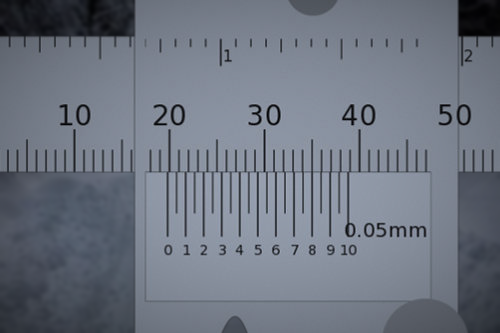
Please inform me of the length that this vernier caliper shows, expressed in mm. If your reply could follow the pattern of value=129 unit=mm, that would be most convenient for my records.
value=19.8 unit=mm
